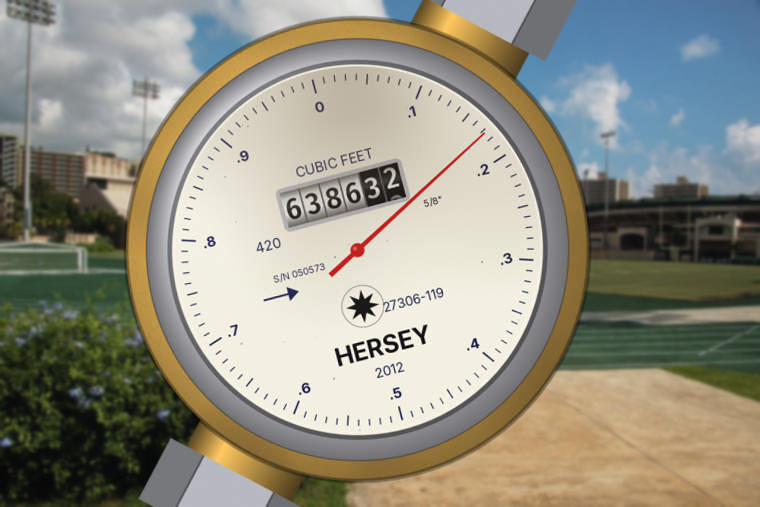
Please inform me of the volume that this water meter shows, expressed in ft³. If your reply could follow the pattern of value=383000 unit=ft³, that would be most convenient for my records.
value=638632.17 unit=ft³
